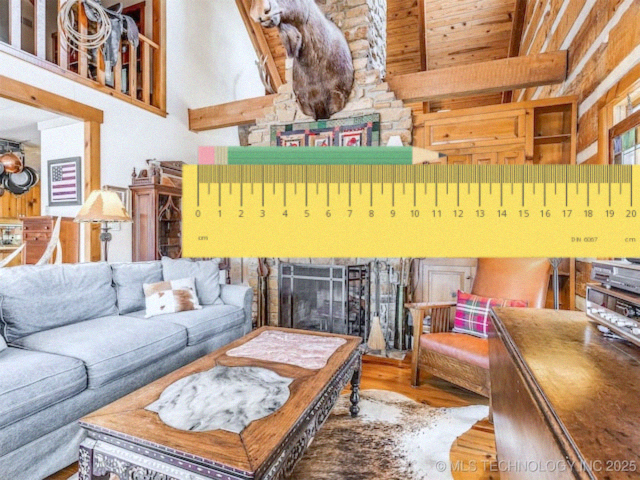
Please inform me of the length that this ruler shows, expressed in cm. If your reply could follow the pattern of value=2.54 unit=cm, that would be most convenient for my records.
value=11.5 unit=cm
